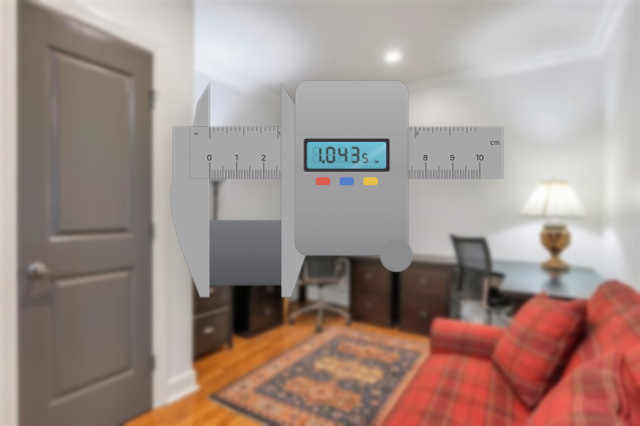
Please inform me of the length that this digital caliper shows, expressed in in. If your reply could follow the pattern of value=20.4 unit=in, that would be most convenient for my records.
value=1.0435 unit=in
